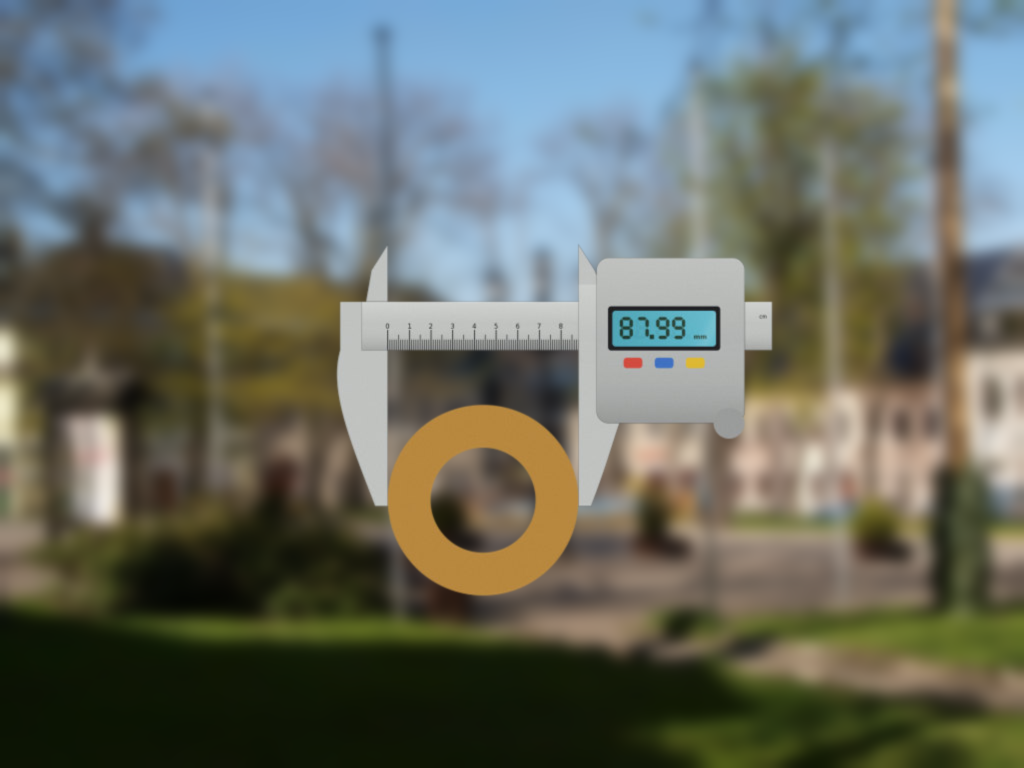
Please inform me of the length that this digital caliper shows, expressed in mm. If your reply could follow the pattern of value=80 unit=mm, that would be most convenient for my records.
value=87.99 unit=mm
